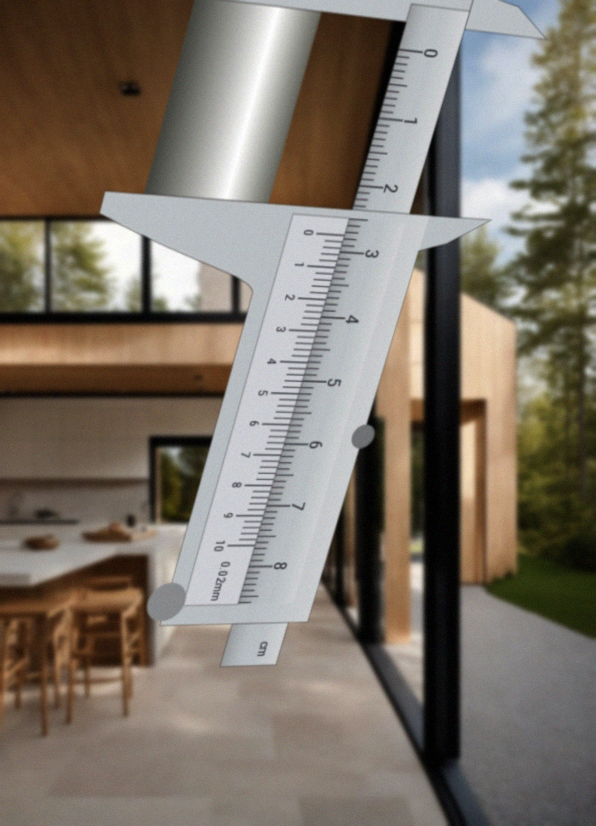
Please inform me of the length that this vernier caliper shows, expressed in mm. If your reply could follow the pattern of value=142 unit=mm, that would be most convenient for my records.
value=27.5 unit=mm
